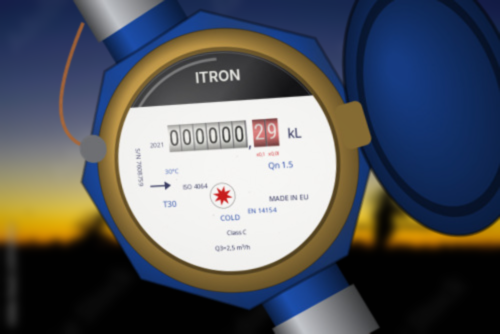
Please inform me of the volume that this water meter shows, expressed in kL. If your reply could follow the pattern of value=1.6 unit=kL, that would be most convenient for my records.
value=0.29 unit=kL
